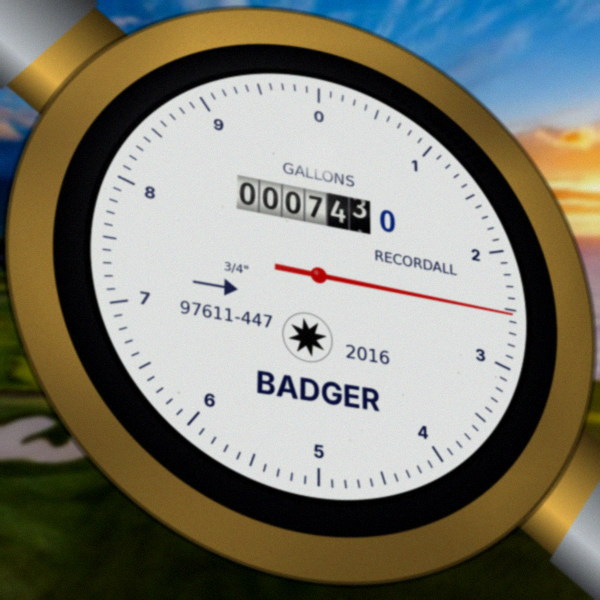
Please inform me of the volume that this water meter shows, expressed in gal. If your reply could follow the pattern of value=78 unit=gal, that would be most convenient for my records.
value=7432.5 unit=gal
